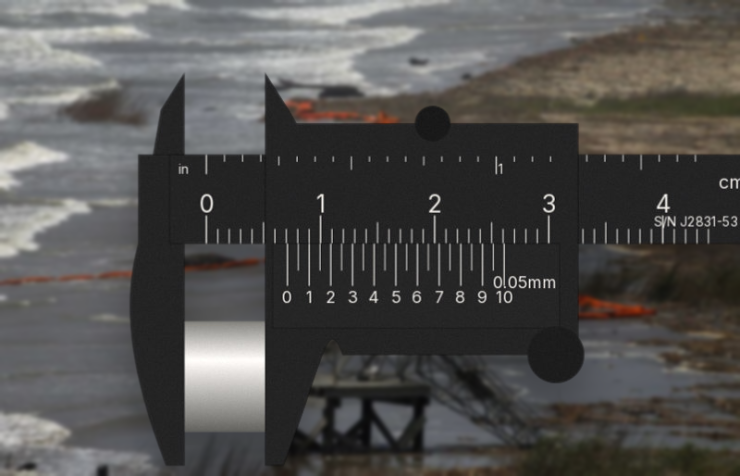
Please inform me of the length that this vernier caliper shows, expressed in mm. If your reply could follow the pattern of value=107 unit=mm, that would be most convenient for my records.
value=7.1 unit=mm
